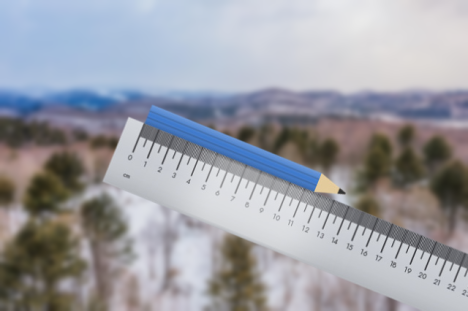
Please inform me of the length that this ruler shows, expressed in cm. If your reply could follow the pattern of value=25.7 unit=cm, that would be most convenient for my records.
value=13.5 unit=cm
